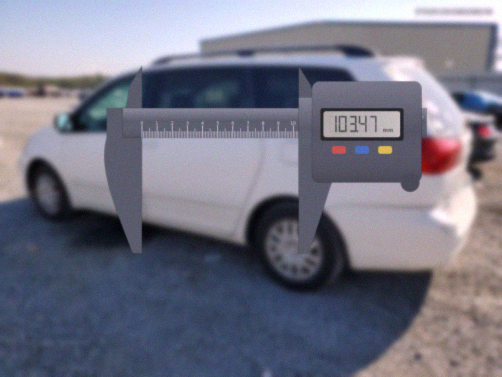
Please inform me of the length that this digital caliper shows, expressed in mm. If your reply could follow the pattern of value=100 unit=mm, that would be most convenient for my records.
value=103.47 unit=mm
